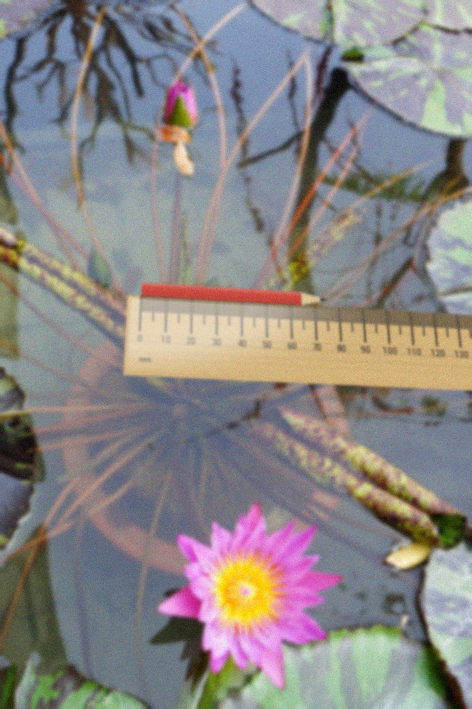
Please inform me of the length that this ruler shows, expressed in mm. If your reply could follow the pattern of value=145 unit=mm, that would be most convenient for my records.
value=75 unit=mm
